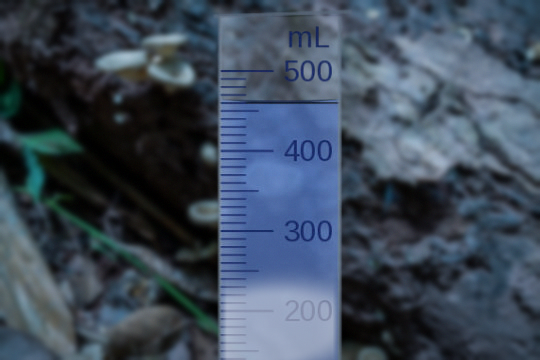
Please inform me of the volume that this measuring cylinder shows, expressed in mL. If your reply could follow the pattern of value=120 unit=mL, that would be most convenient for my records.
value=460 unit=mL
